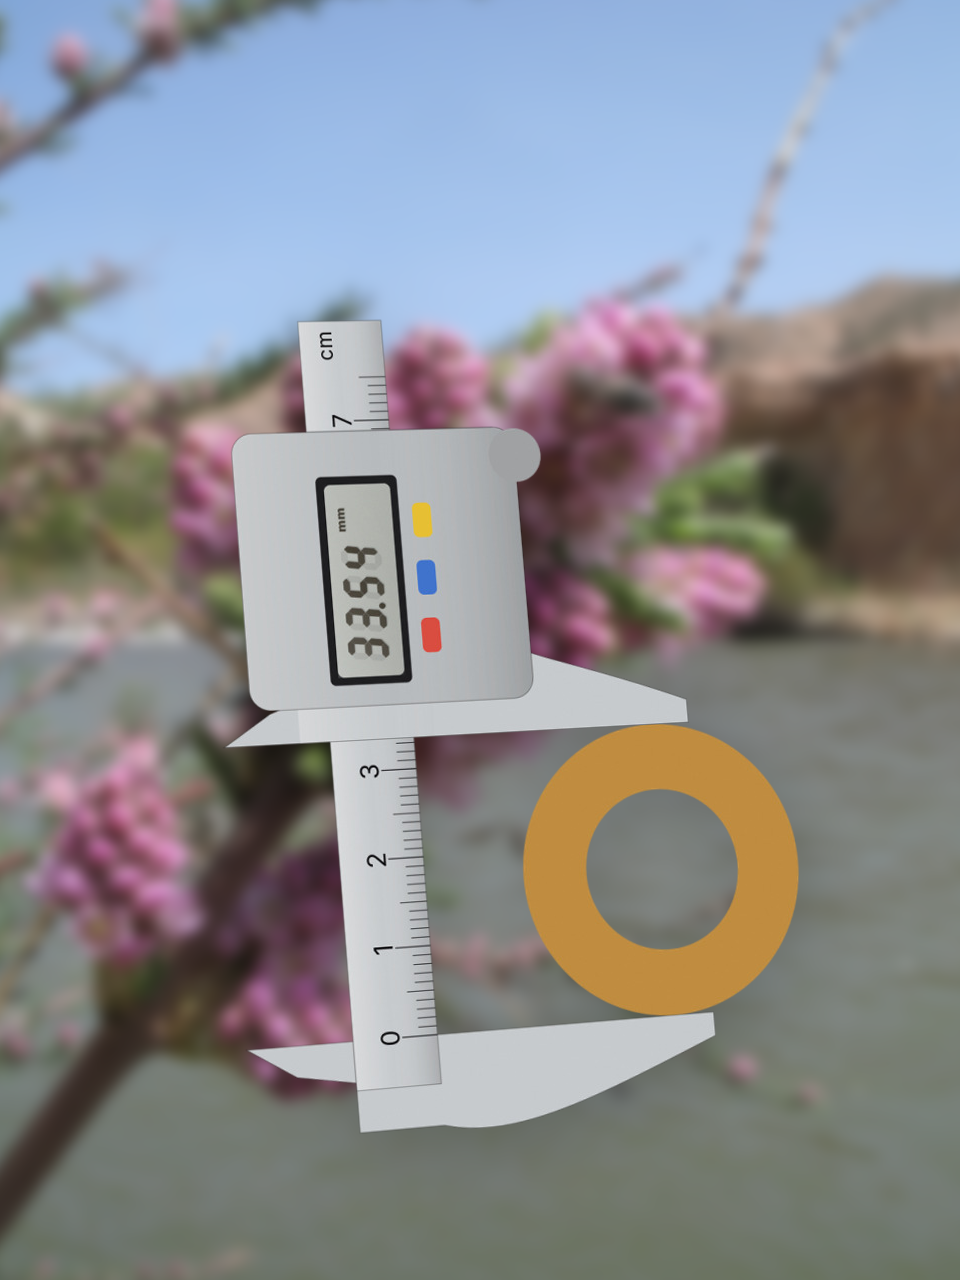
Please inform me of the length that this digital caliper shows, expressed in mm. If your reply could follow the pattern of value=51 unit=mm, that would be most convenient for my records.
value=33.54 unit=mm
